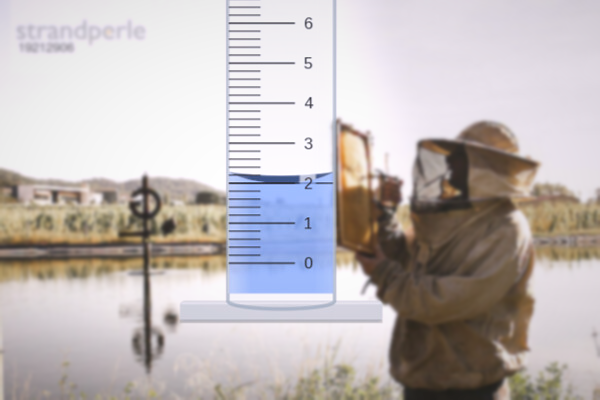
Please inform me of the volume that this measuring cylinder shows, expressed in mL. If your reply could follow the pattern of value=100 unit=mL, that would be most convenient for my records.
value=2 unit=mL
